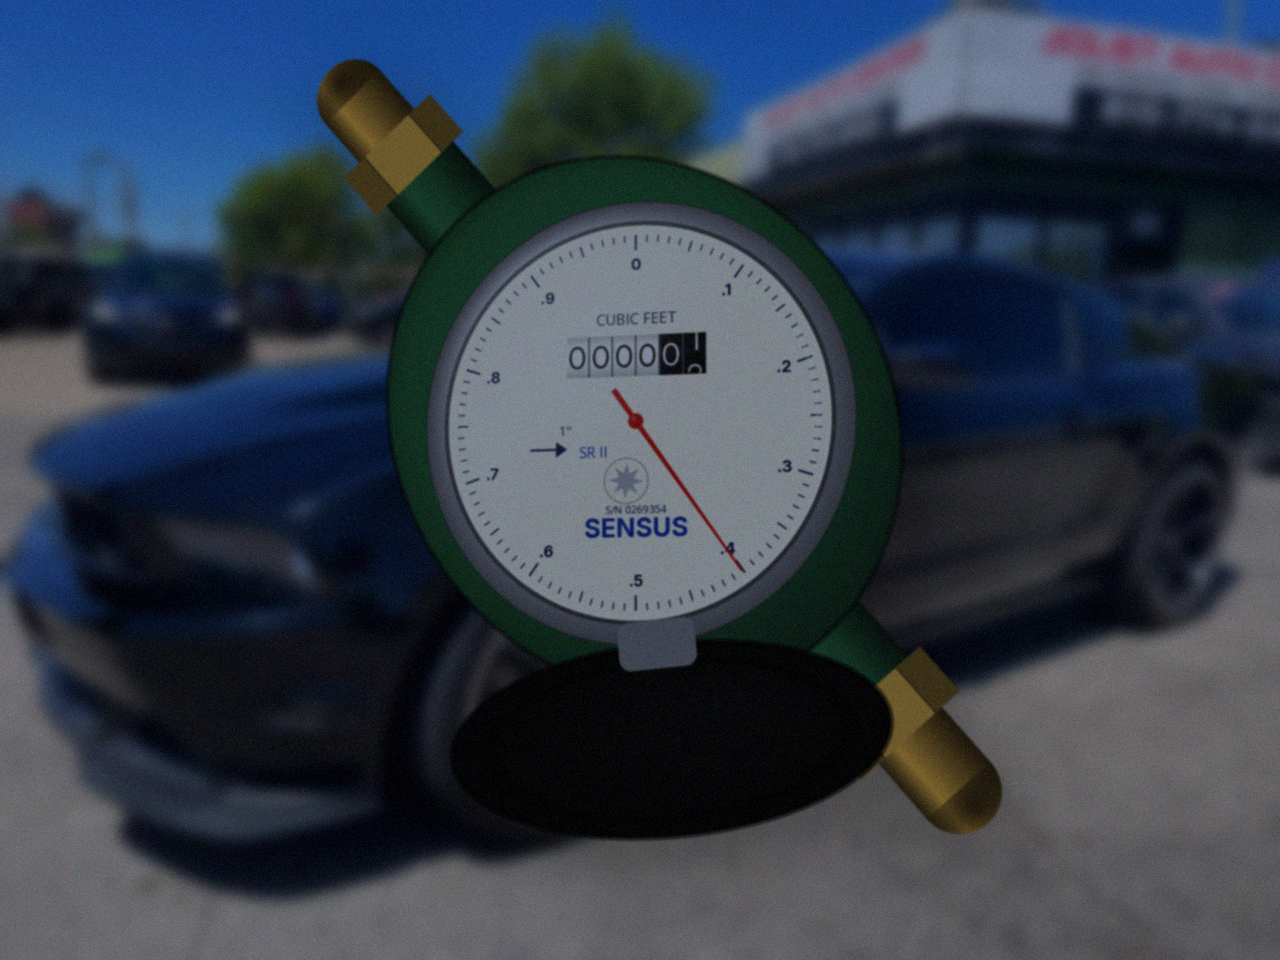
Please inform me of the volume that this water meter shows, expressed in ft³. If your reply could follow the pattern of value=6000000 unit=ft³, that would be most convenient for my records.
value=1.40 unit=ft³
